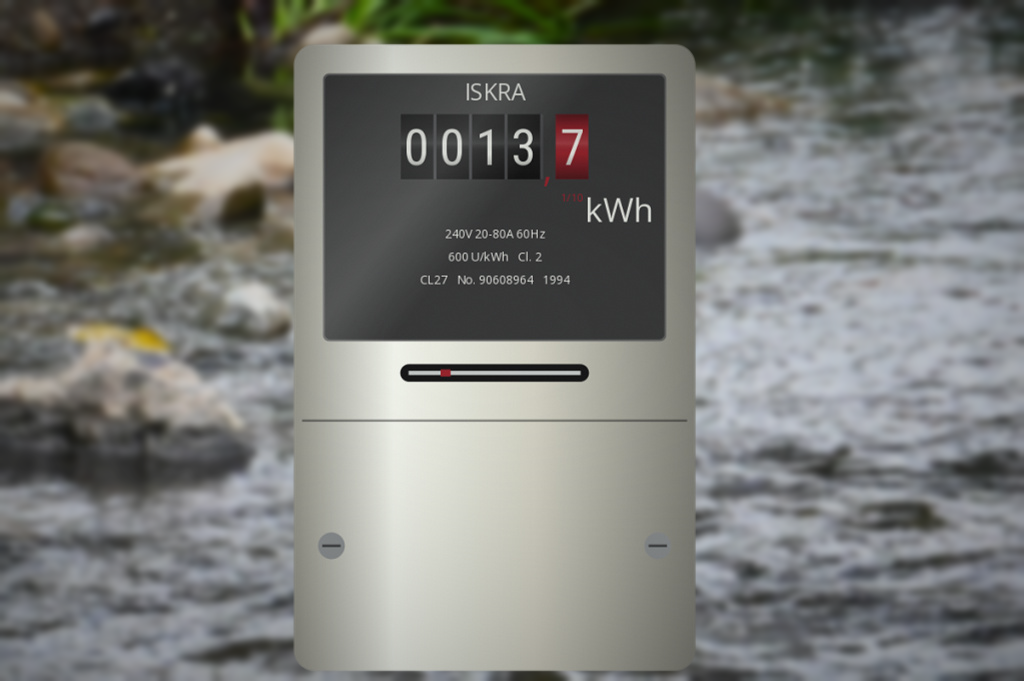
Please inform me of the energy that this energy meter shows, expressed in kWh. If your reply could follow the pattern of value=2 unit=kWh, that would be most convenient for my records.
value=13.7 unit=kWh
